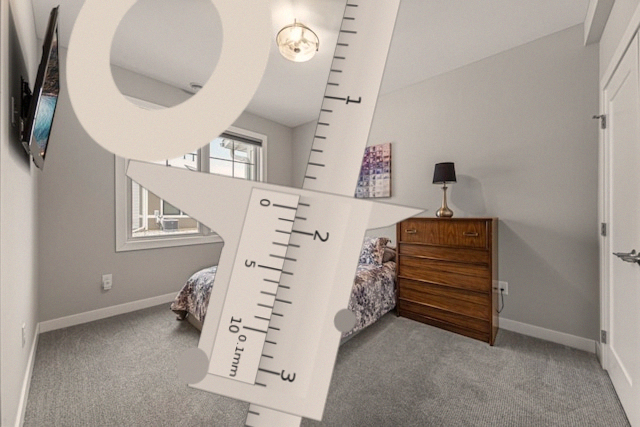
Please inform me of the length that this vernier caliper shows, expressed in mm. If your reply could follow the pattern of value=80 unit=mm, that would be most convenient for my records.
value=18.4 unit=mm
